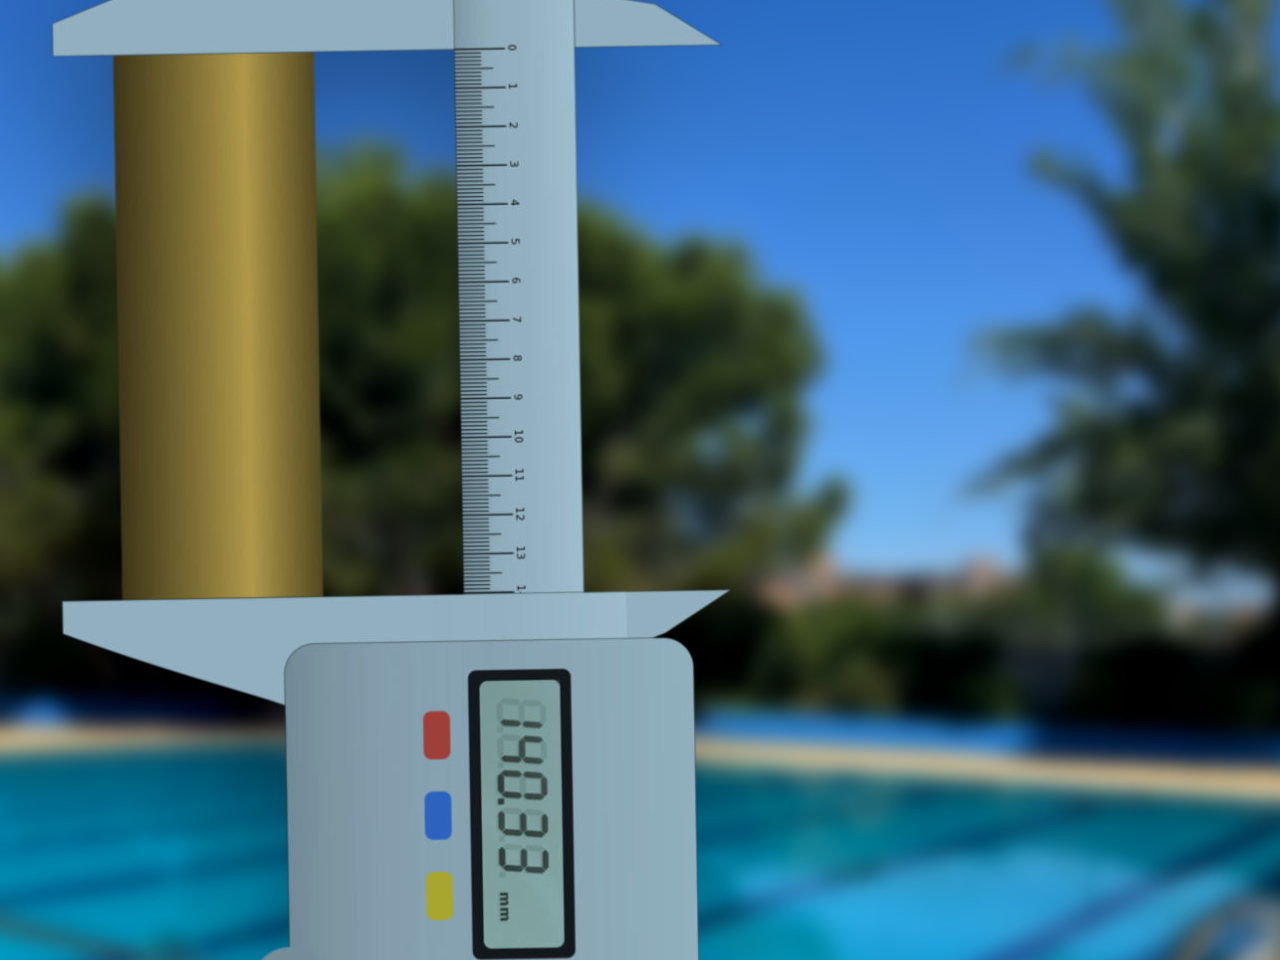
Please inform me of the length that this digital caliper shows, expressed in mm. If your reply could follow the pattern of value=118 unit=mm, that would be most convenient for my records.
value=140.33 unit=mm
